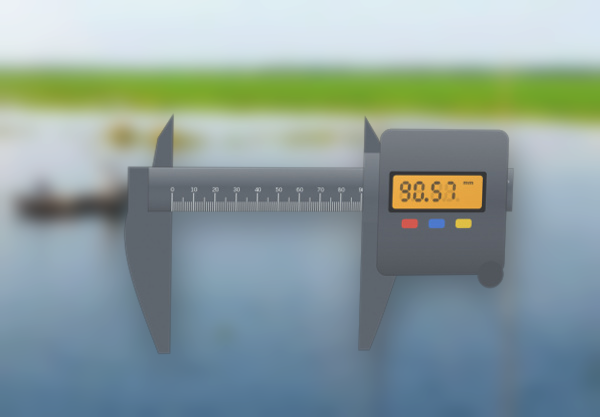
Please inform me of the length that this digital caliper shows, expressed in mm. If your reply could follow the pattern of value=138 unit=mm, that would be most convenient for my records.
value=90.57 unit=mm
